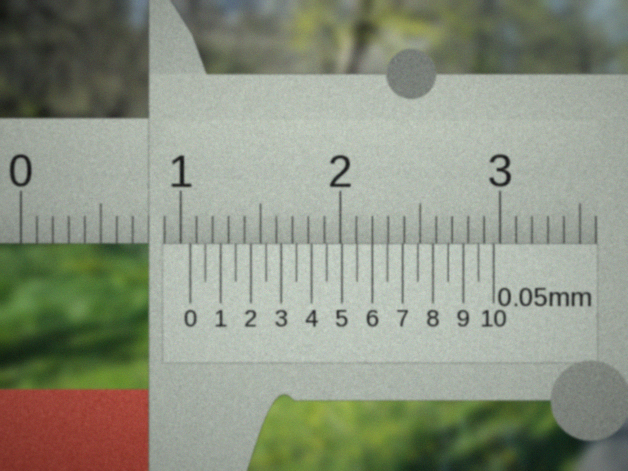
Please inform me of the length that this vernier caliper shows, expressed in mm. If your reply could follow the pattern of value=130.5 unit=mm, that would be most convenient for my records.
value=10.6 unit=mm
